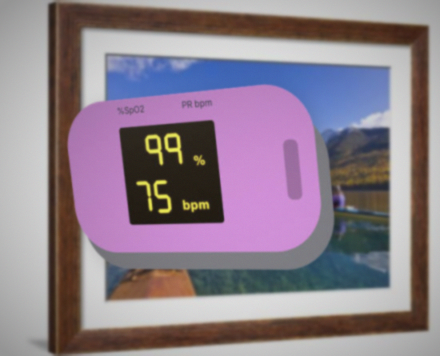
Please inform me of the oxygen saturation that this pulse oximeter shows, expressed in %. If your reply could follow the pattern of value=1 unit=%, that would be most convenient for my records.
value=99 unit=%
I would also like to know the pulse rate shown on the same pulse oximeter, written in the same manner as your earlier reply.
value=75 unit=bpm
